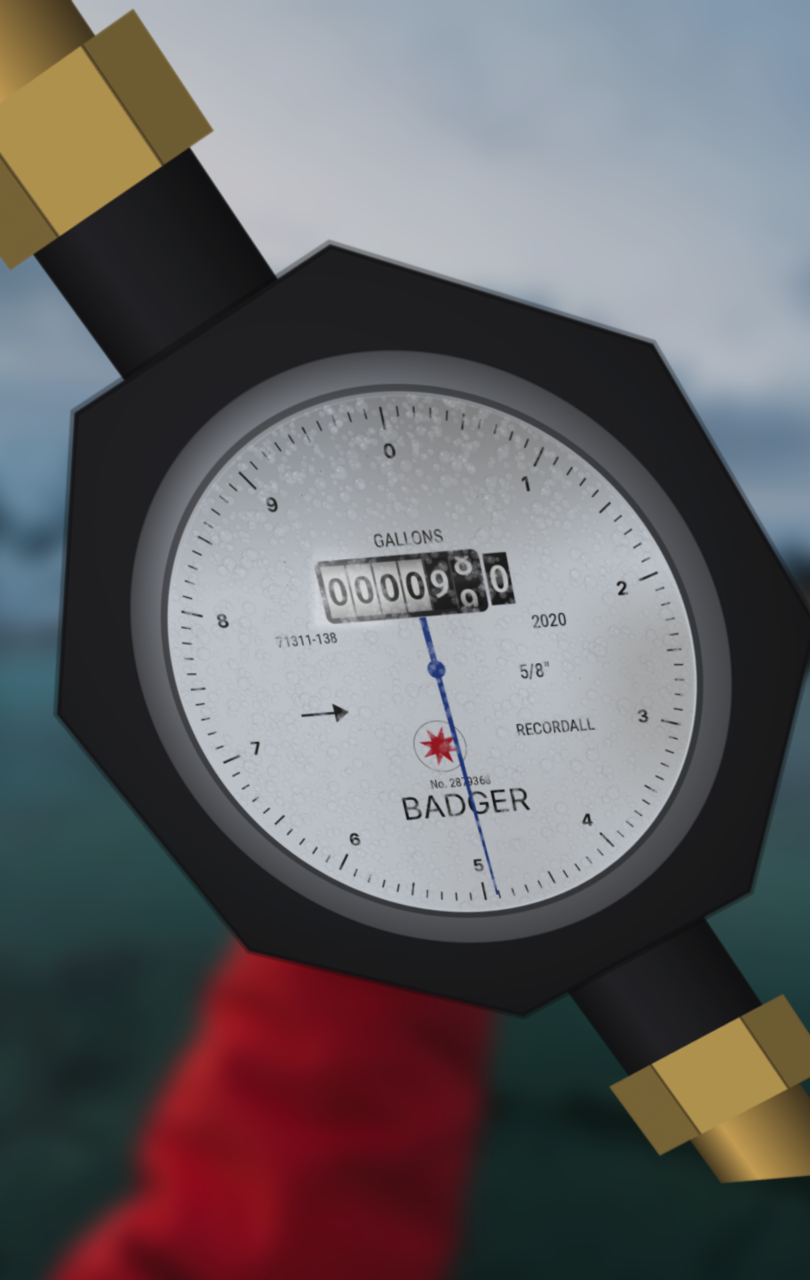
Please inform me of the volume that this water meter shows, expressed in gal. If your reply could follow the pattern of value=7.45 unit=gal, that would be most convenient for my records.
value=984.9 unit=gal
